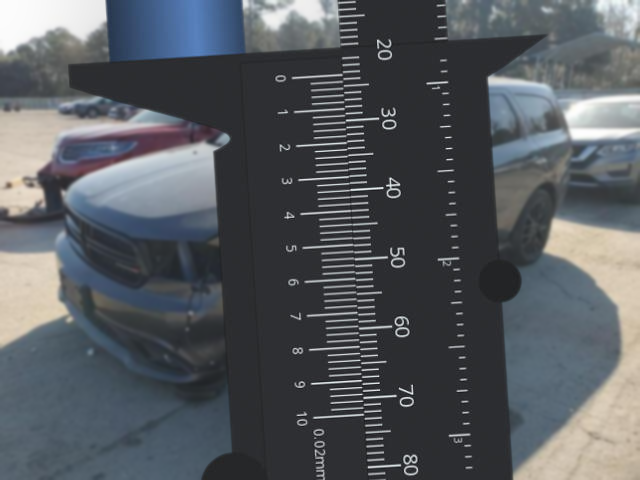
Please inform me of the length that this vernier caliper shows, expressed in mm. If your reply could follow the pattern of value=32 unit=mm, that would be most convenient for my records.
value=23.4 unit=mm
